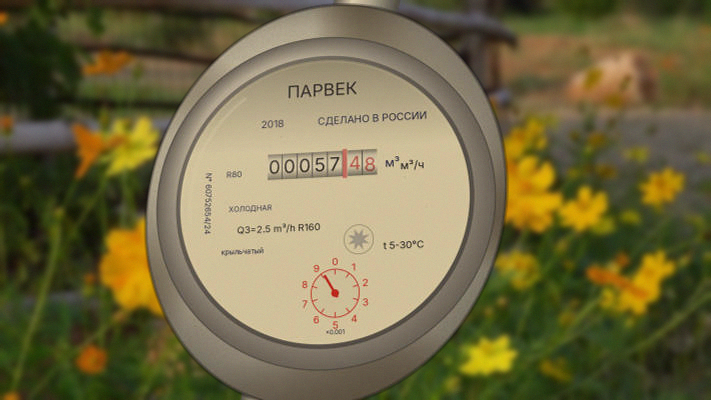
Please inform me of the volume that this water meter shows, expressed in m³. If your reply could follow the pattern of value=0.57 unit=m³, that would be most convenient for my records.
value=57.479 unit=m³
